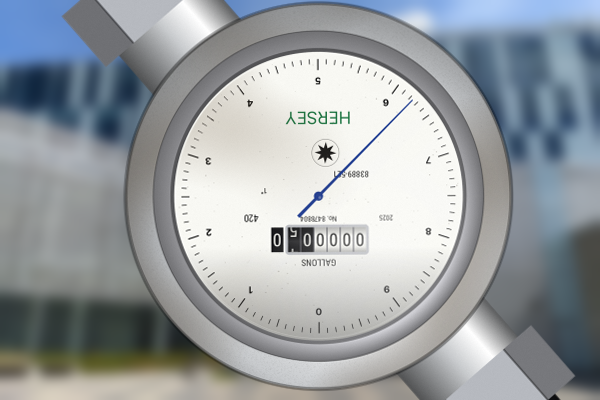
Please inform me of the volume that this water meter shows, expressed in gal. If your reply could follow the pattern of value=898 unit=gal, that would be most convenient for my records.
value=46.2 unit=gal
